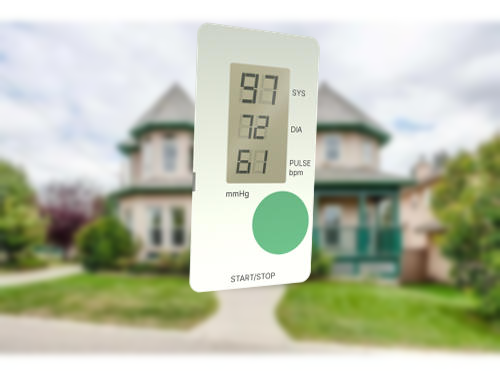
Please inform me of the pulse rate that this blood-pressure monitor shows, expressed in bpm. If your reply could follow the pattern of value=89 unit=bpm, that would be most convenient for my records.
value=61 unit=bpm
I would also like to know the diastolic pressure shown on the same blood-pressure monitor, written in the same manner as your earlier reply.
value=72 unit=mmHg
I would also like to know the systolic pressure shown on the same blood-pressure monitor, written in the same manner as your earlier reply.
value=97 unit=mmHg
